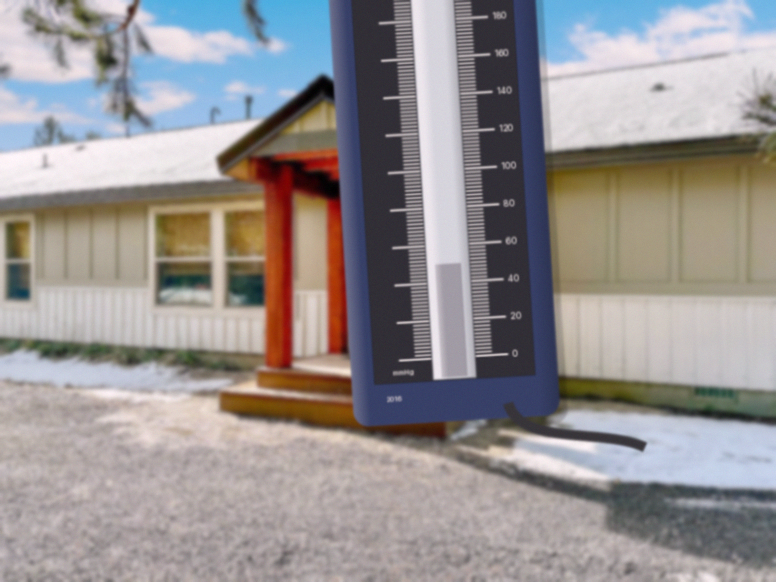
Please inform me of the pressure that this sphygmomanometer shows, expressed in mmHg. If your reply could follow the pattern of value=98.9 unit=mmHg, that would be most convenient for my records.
value=50 unit=mmHg
